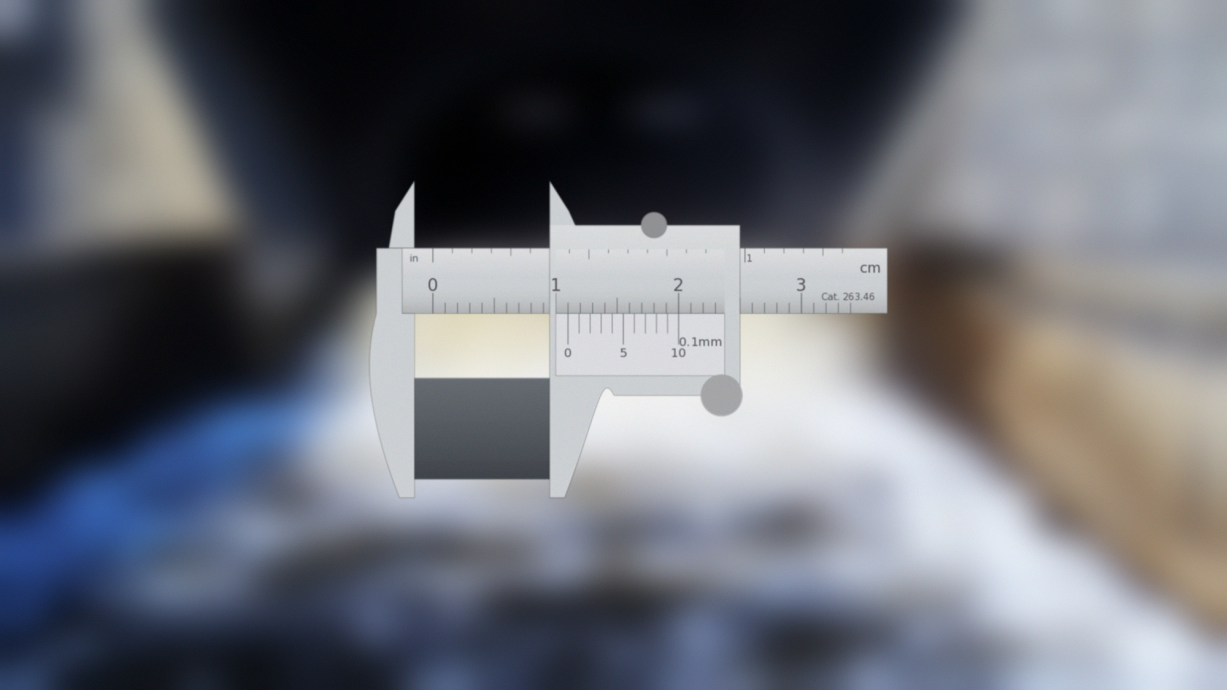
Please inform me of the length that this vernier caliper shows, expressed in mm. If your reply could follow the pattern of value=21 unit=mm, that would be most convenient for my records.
value=11.0 unit=mm
